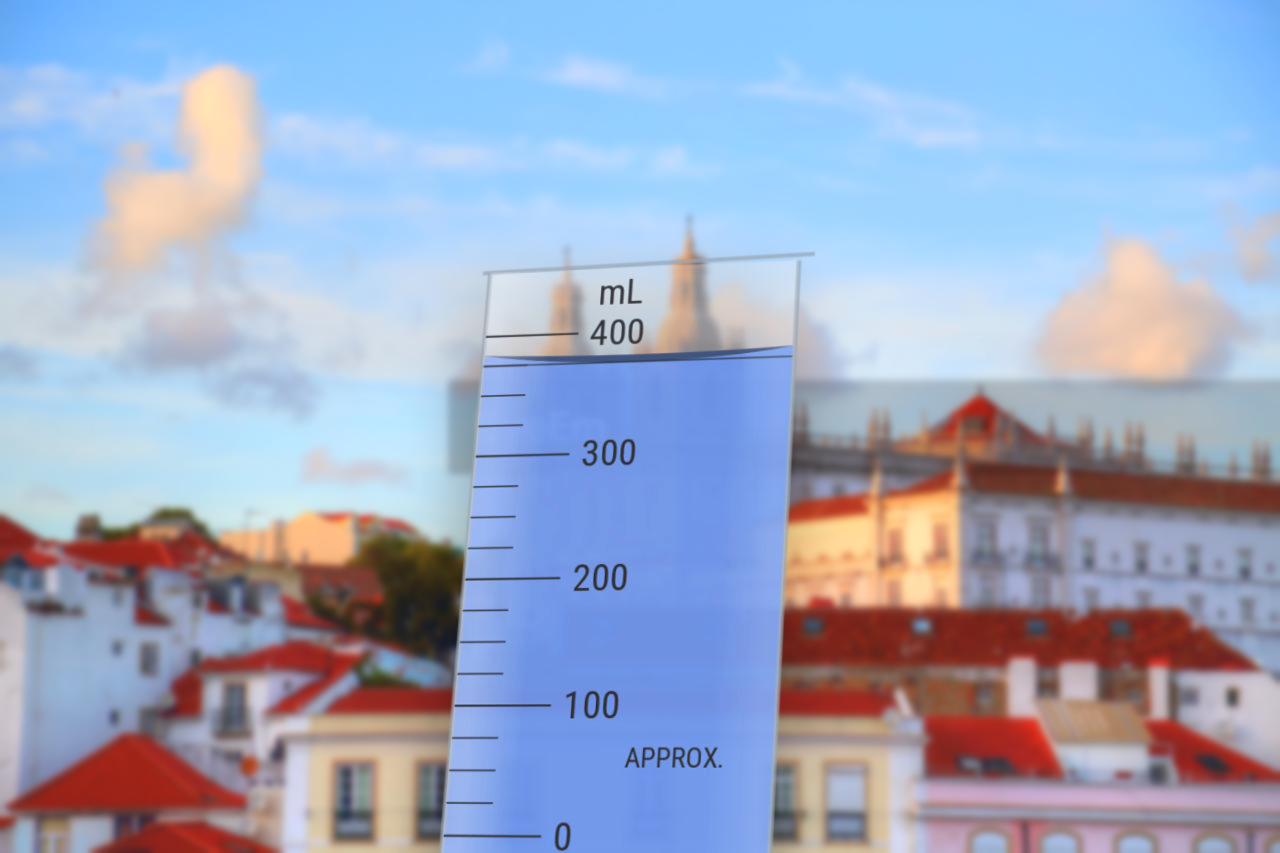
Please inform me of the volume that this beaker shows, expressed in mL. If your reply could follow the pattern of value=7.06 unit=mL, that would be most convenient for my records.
value=375 unit=mL
